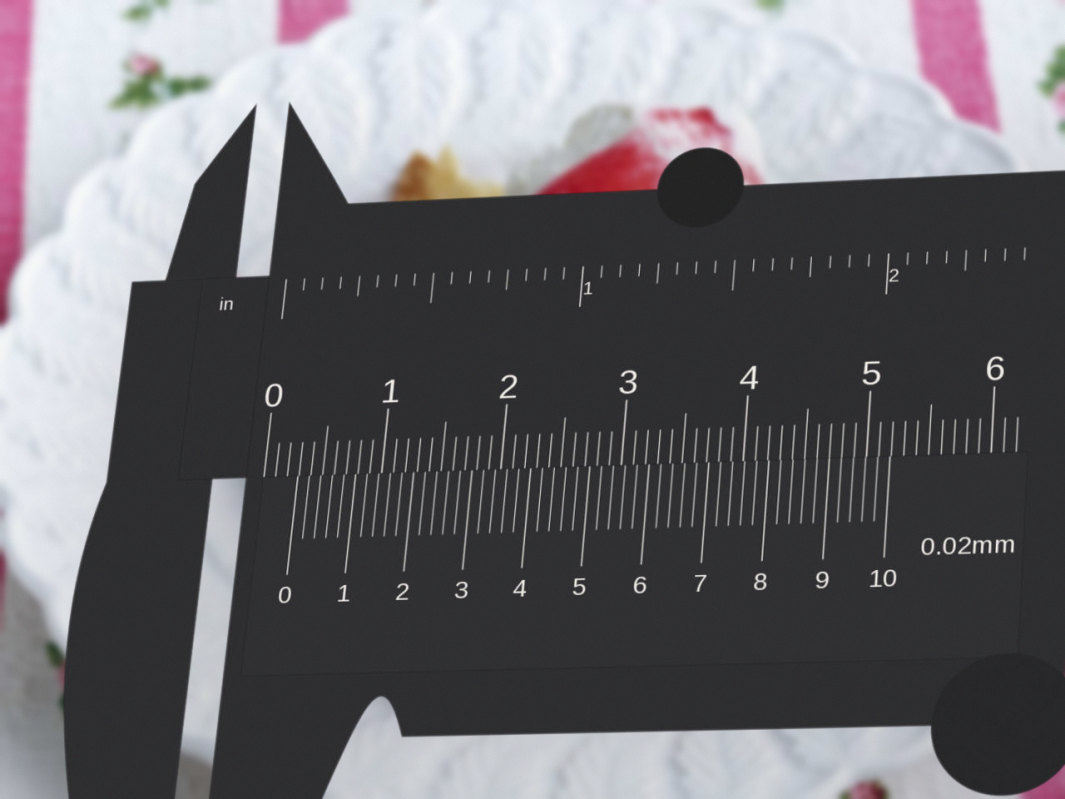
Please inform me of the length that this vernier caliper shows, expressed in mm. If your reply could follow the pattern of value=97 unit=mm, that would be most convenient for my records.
value=2.9 unit=mm
